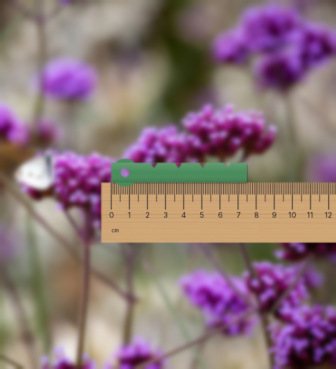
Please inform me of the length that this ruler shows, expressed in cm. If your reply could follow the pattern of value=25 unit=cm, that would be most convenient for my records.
value=7.5 unit=cm
